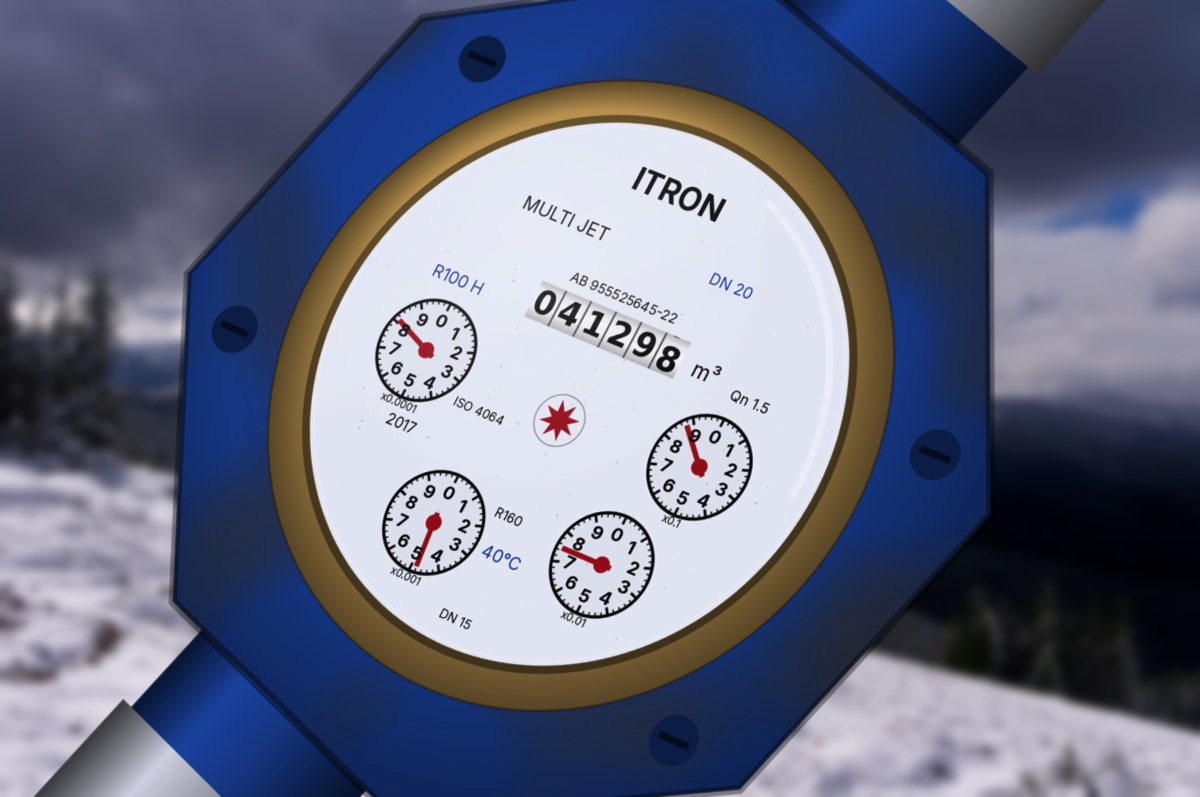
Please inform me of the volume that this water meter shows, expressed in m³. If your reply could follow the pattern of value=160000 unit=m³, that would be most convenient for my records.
value=41297.8748 unit=m³
